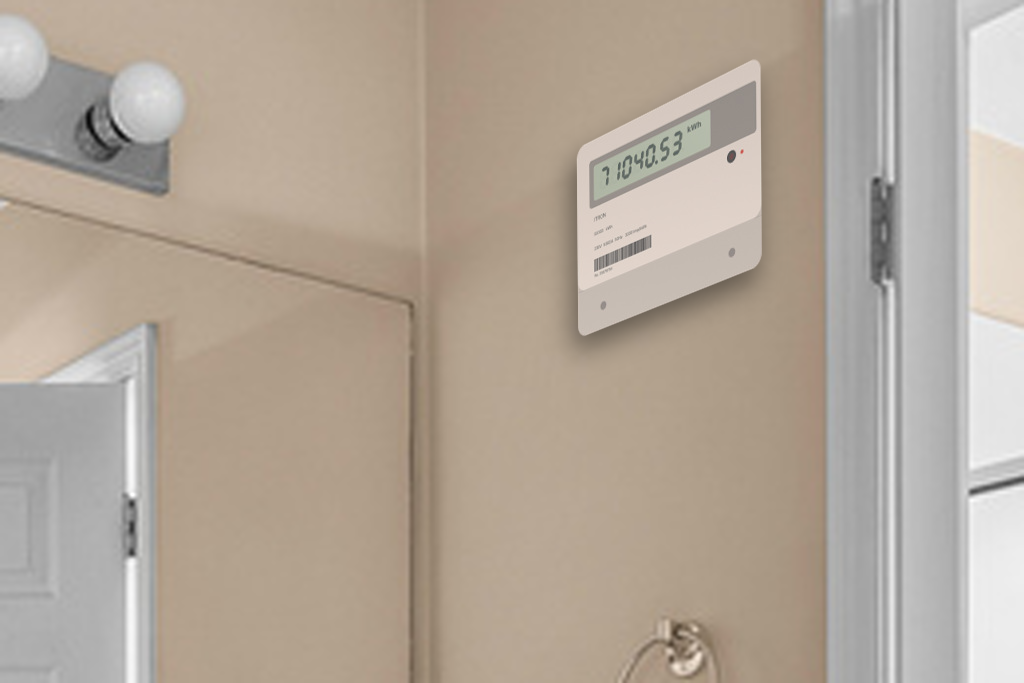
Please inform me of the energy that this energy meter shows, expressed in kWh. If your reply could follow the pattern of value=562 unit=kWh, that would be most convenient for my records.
value=71040.53 unit=kWh
